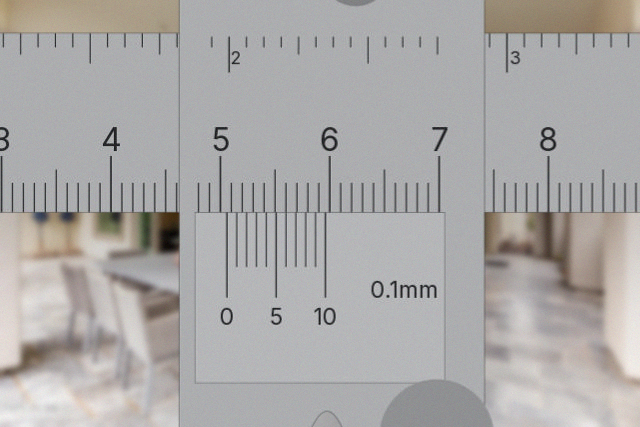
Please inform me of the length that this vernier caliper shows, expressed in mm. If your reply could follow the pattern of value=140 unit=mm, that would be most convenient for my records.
value=50.6 unit=mm
